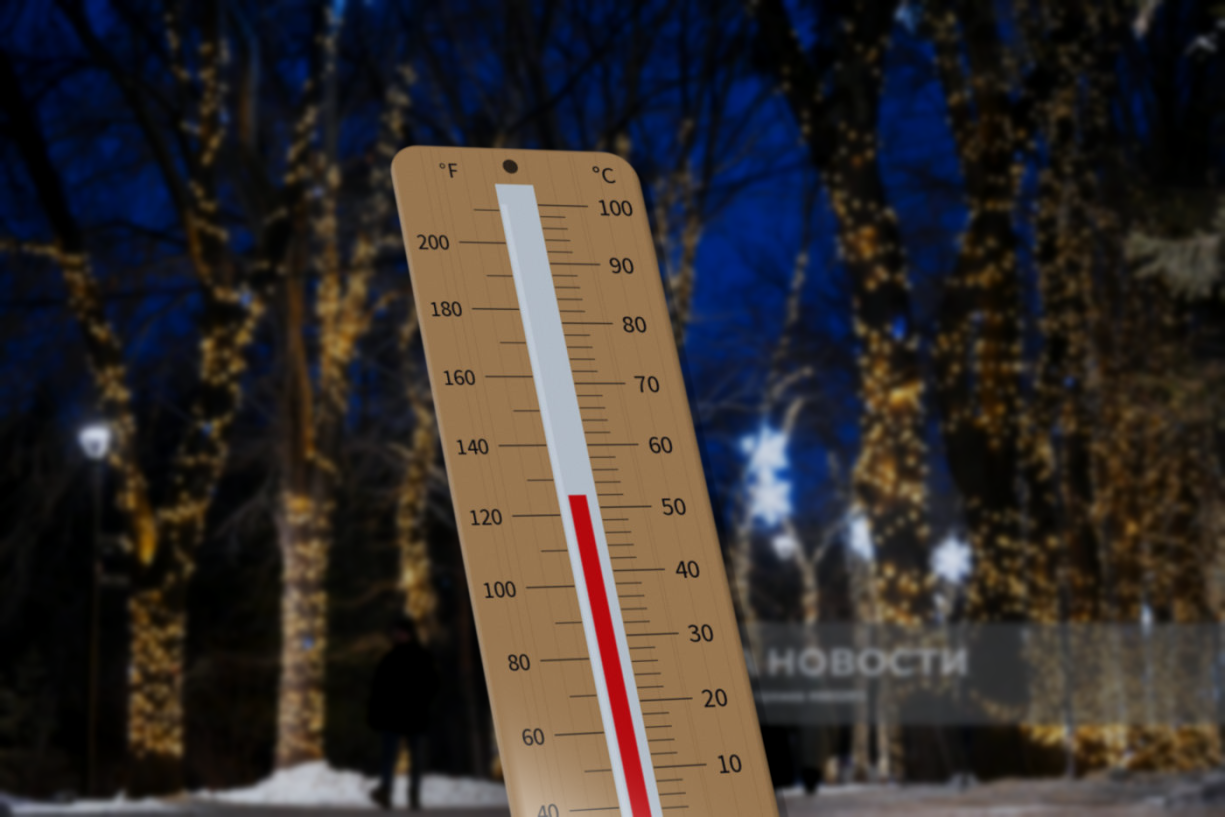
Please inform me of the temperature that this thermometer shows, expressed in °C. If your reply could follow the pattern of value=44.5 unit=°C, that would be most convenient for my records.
value=52 unit=°C
